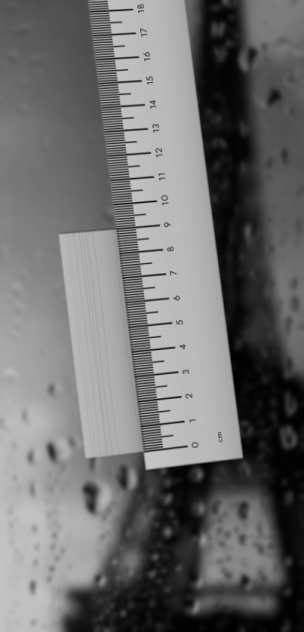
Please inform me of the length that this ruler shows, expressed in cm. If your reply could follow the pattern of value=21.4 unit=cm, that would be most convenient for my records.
value=9 unit=cm
